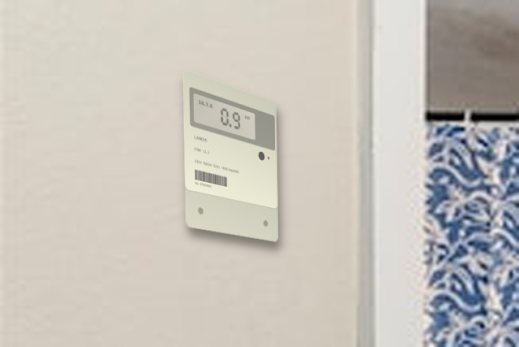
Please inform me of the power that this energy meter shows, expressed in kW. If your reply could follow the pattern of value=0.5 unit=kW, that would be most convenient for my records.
value=0.9 unit=kW
